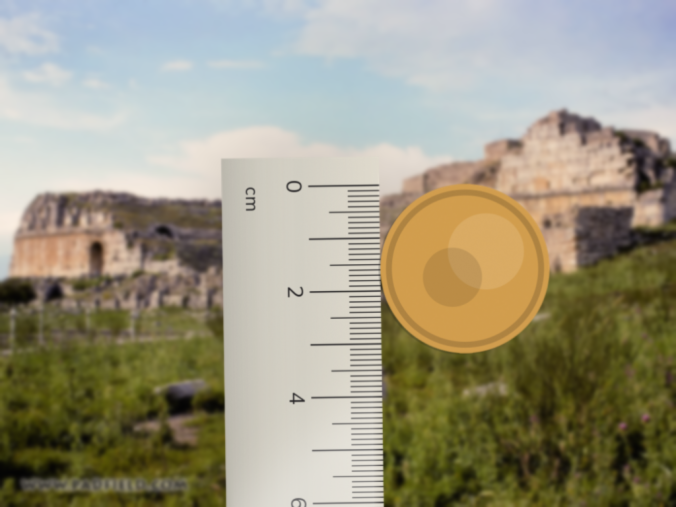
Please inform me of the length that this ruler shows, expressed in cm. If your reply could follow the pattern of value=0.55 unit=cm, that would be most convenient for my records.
value=3.2 unit=cm
